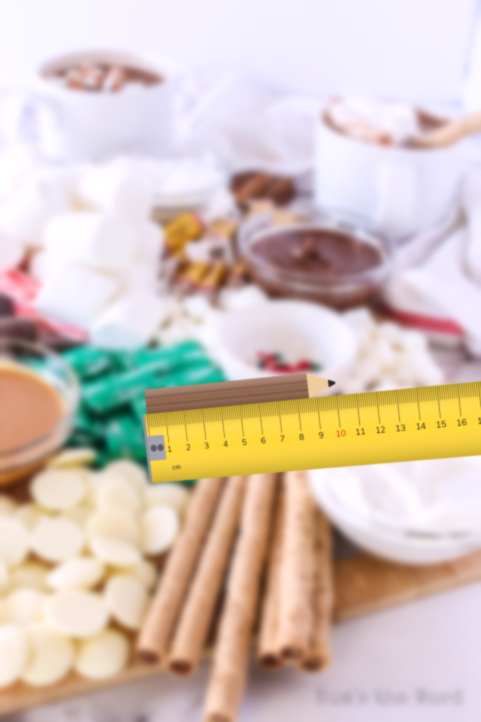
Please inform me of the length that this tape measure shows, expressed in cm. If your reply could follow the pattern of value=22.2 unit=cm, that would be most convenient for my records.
value=10 unit=cm
